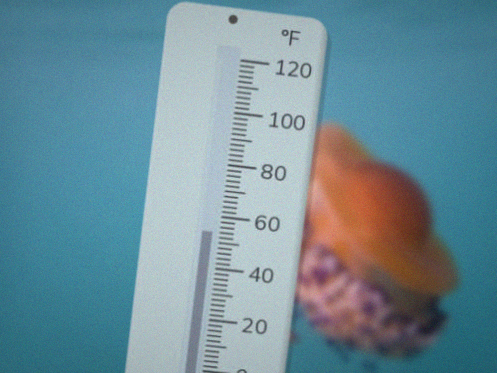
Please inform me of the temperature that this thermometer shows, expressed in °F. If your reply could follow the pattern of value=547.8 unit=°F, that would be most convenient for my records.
value=54 unit=°F
